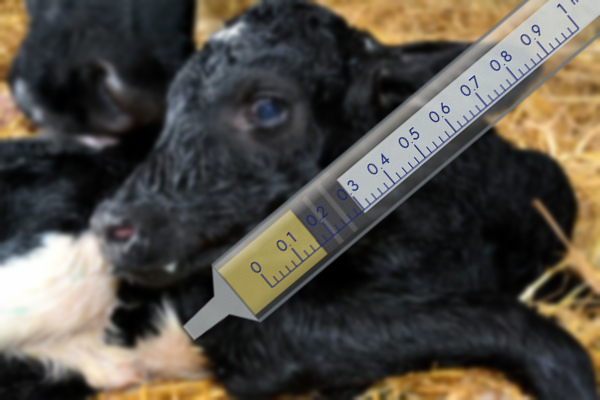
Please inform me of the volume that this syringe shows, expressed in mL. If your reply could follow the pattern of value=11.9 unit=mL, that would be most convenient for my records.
value=0.16 unit=mL
